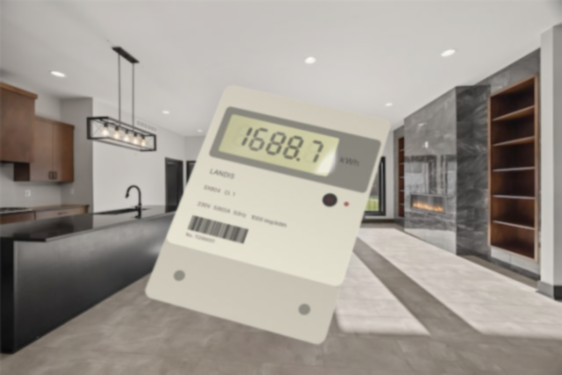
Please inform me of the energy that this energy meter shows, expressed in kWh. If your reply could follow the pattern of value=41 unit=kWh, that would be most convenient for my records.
value=1688.7 unit=kWh
